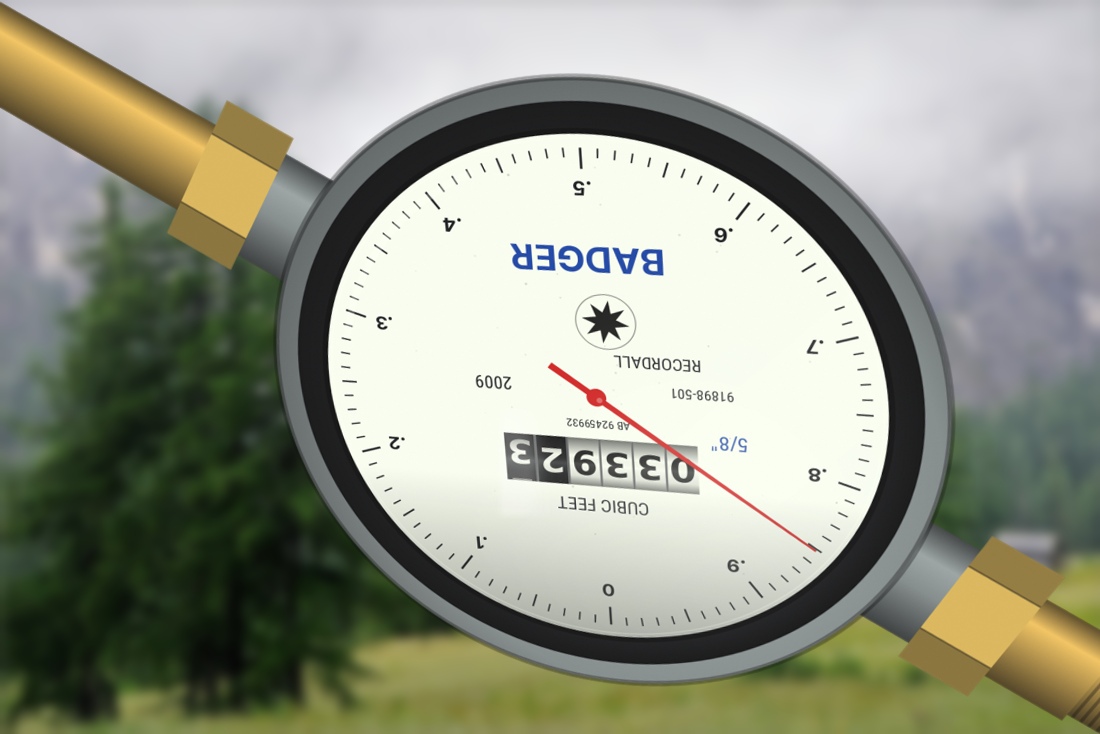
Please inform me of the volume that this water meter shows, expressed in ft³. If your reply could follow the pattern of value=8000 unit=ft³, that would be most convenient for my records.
value=33922.85 unit=ft³
